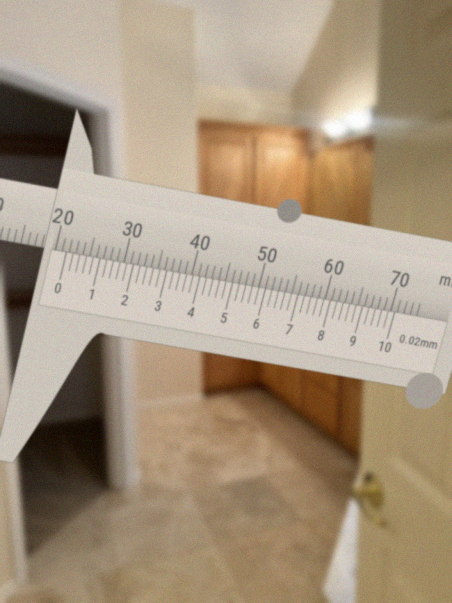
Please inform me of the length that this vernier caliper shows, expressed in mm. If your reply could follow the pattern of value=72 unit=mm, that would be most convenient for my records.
value=21.6 unit=mm
